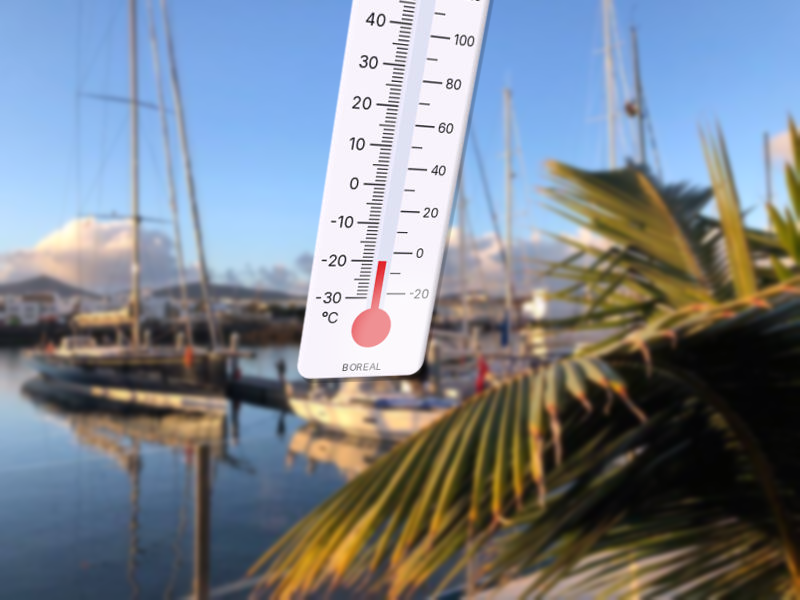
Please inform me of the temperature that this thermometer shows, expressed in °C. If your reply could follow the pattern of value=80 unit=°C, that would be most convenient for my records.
value=-20 unit=°C
